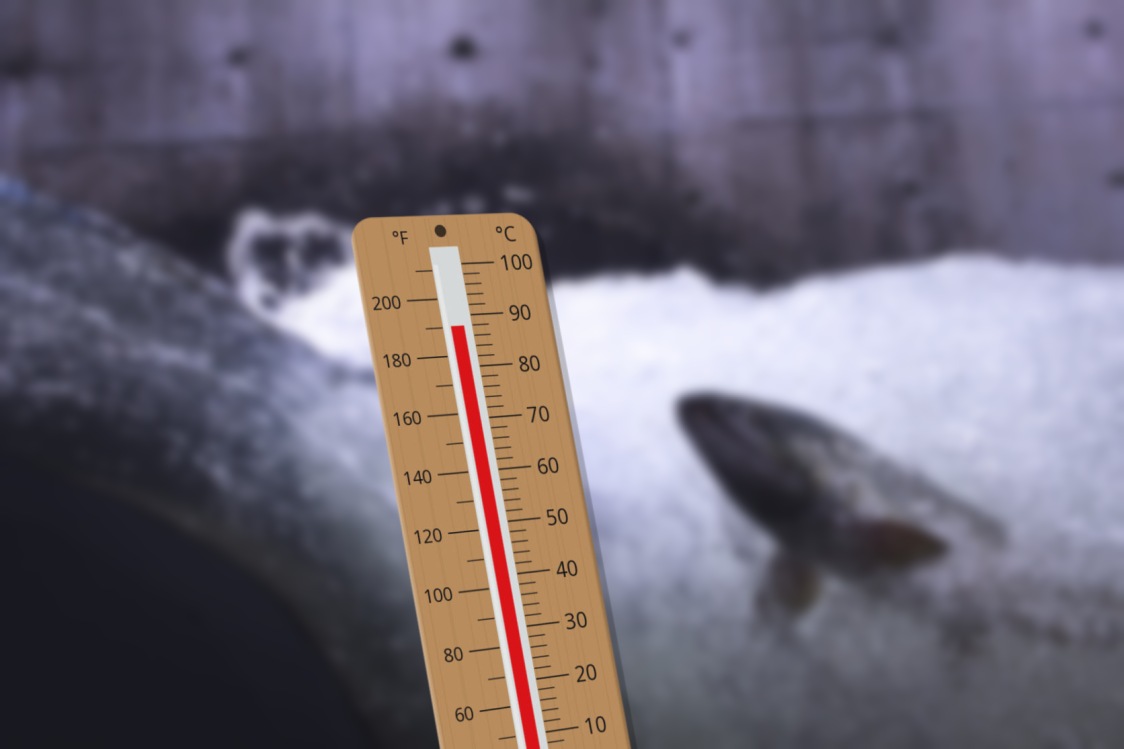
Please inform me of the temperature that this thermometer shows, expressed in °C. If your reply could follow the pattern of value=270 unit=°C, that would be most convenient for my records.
value=88 unit=°C
